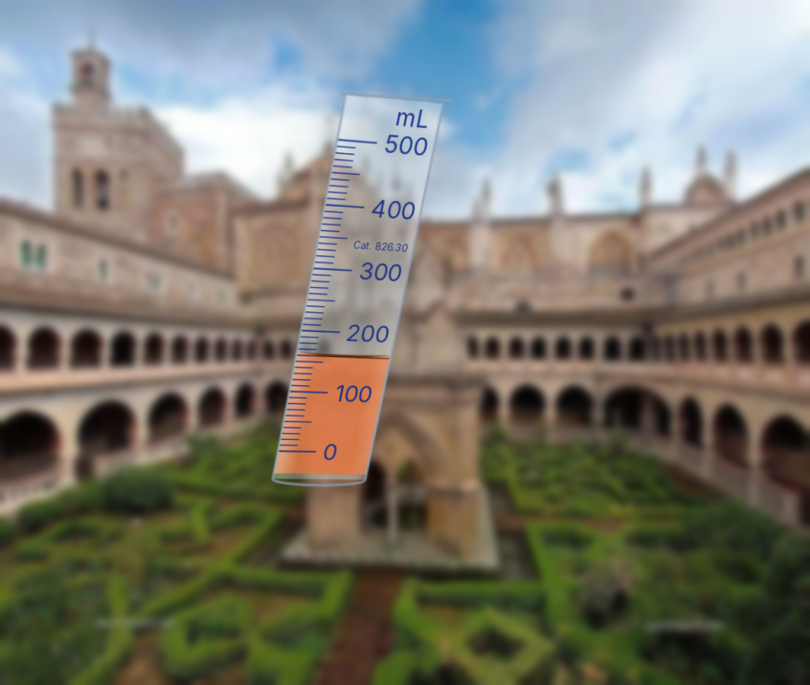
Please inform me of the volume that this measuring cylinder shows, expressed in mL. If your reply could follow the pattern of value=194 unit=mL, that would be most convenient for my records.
value=160 unit=mL
